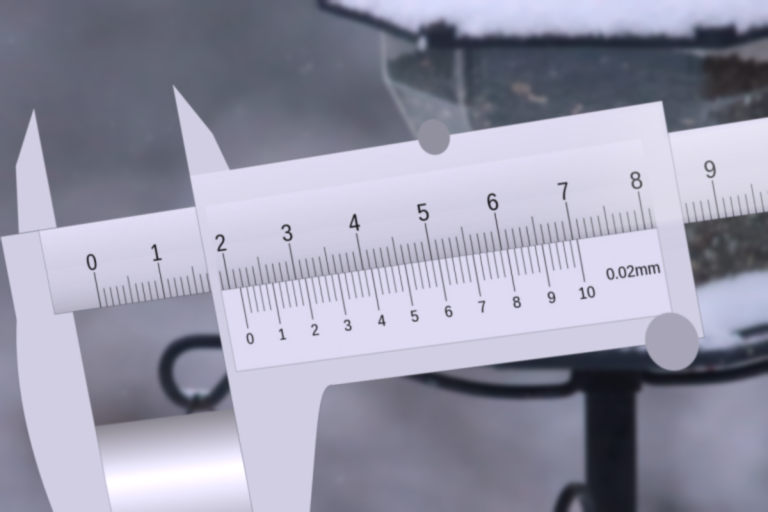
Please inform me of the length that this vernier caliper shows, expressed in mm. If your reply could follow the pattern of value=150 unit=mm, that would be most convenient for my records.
value=21.6 unit=mm
